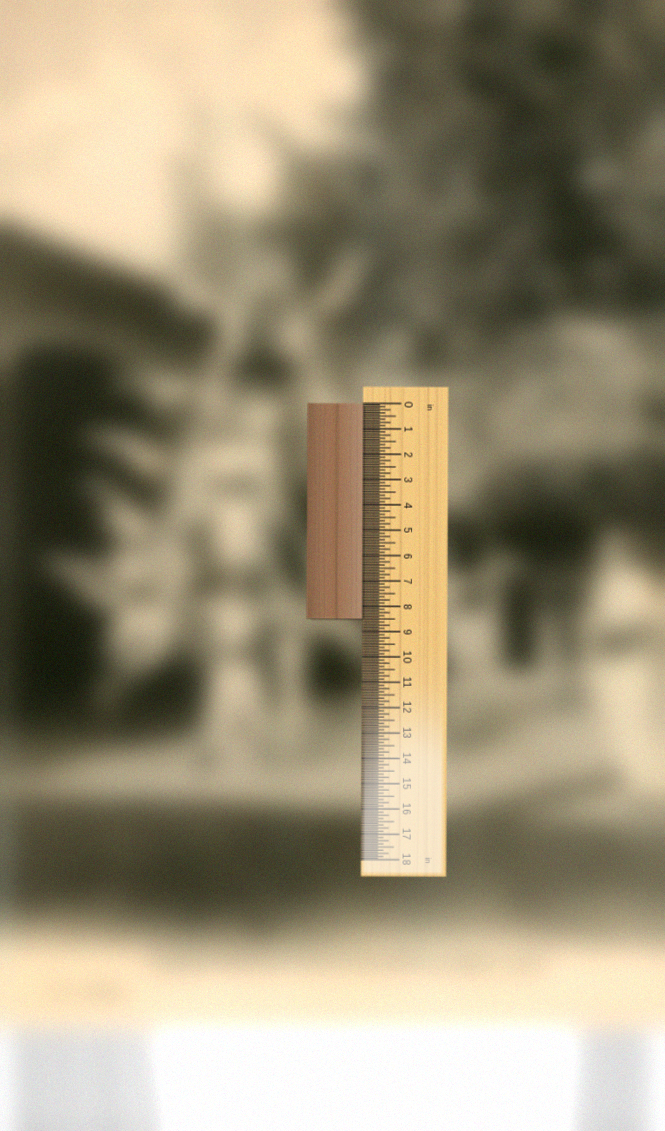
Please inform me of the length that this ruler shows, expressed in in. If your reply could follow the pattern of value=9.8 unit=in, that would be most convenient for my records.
value=8.5 unit=in
